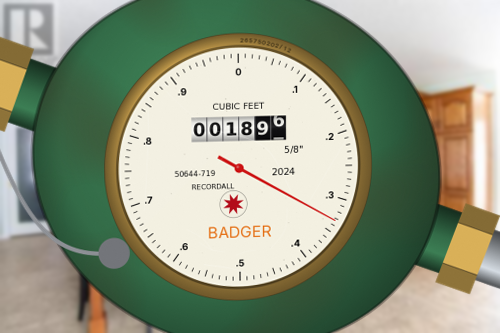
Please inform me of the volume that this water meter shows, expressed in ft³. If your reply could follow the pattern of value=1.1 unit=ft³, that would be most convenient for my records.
value=1896.33 unit=ft³
